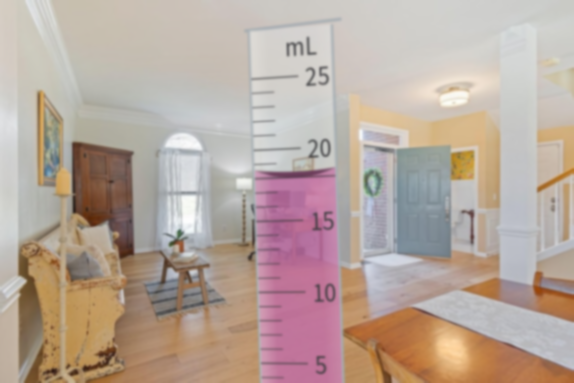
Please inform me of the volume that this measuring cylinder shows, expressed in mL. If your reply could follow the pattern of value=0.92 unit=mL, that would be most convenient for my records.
value=18 unit=mL
